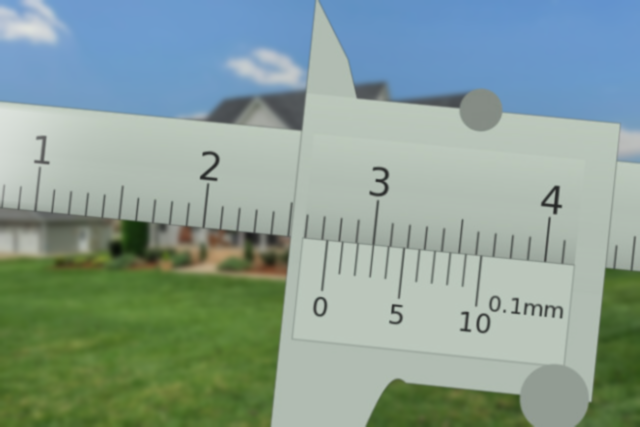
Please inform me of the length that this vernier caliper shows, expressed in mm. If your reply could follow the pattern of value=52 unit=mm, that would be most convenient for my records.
value=27.3 unit=mm
